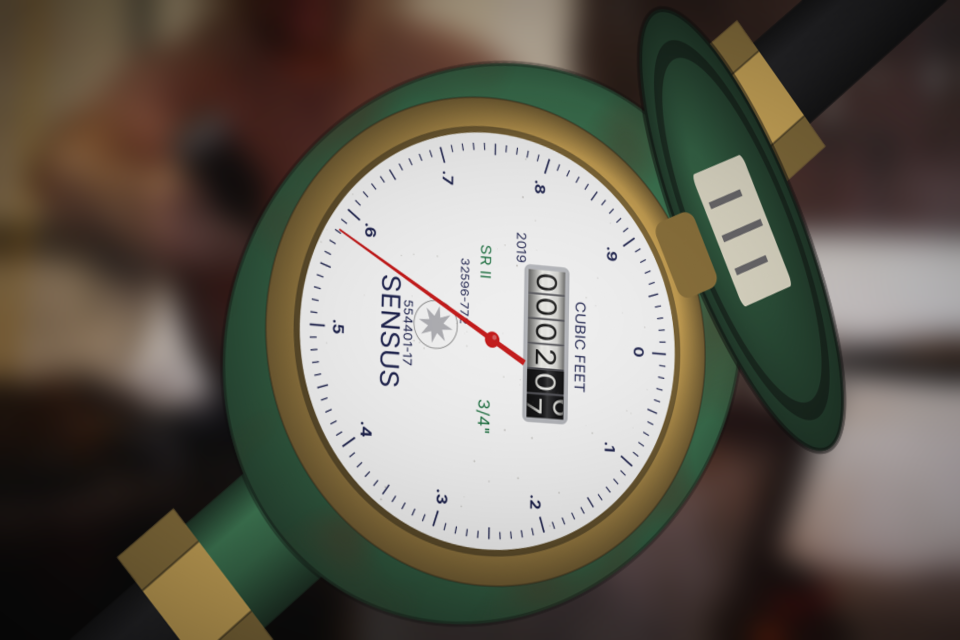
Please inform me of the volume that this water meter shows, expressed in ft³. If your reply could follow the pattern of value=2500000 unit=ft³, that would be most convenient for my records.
value=206.58 unit=ft³
